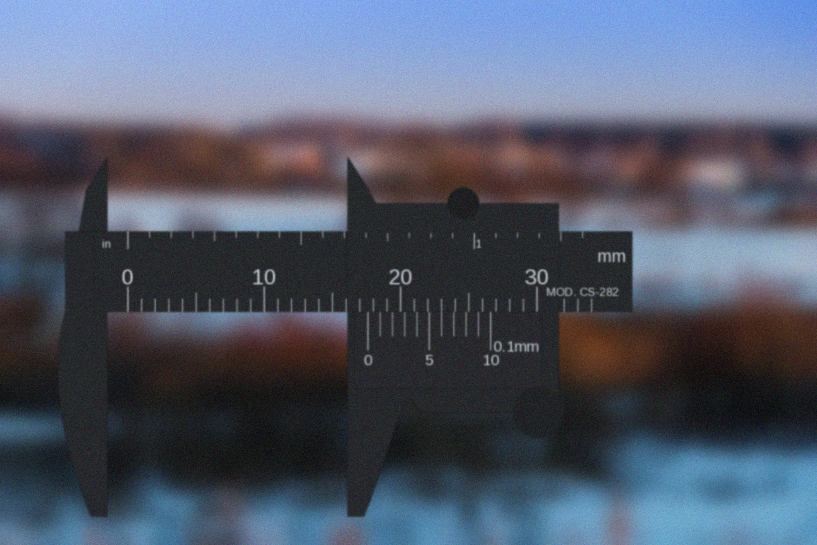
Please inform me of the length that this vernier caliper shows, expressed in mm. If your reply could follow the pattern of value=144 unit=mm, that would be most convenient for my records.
value=17.6 unit=mm
